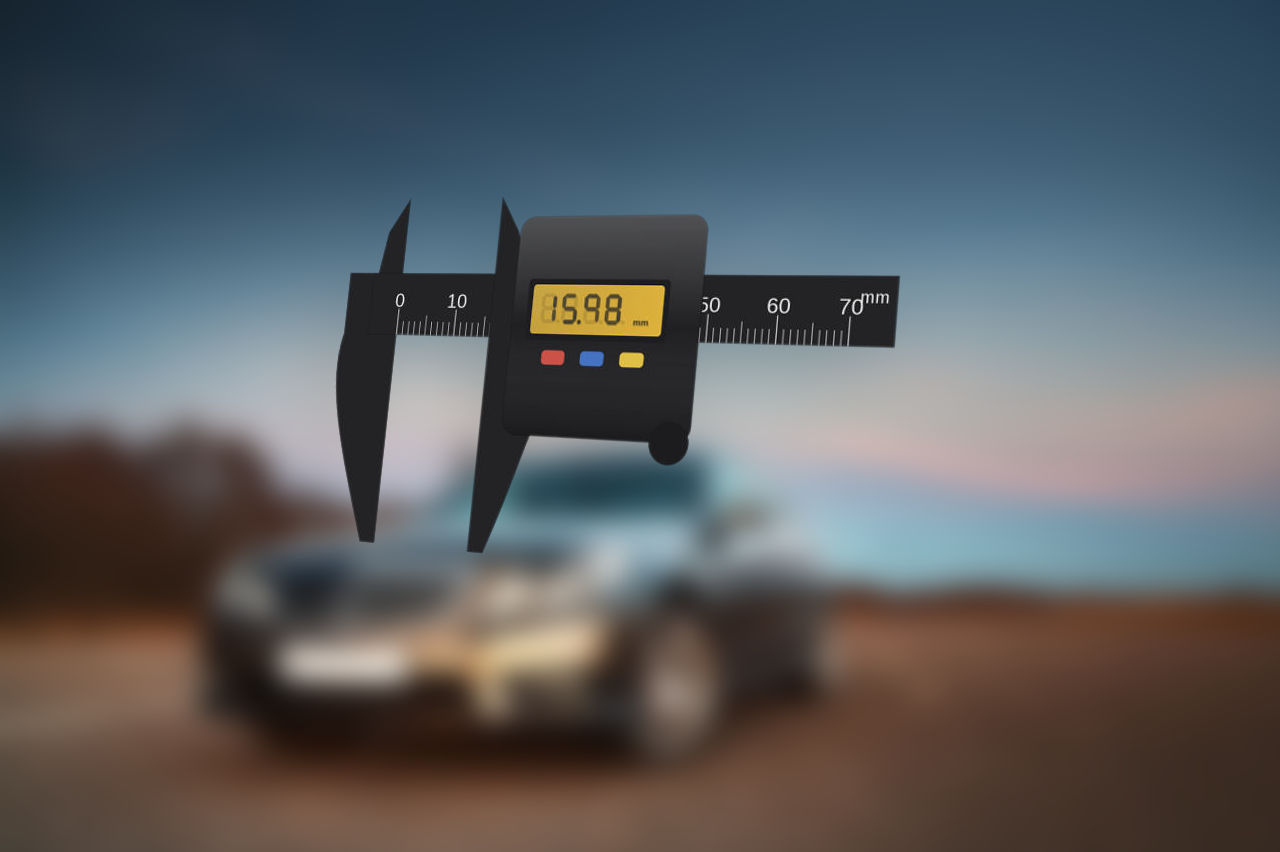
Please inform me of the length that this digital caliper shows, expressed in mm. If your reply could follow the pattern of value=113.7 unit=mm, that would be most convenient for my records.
value=15.98 unit=mm
